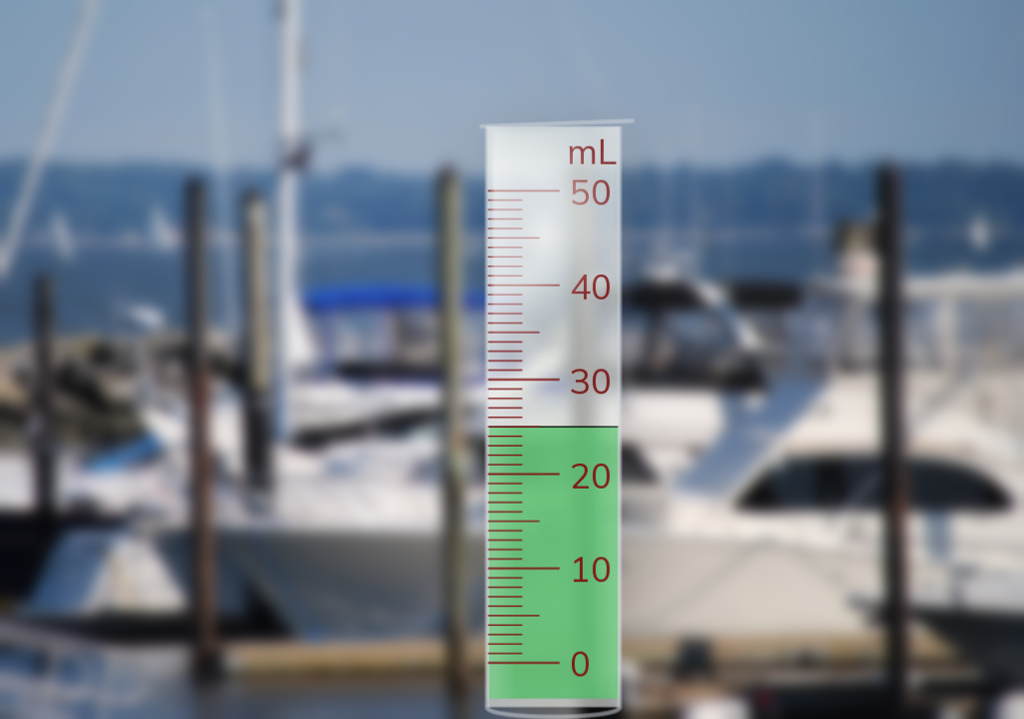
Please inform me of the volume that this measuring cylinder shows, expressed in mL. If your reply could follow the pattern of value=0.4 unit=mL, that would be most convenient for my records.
value=25 unit=mL
